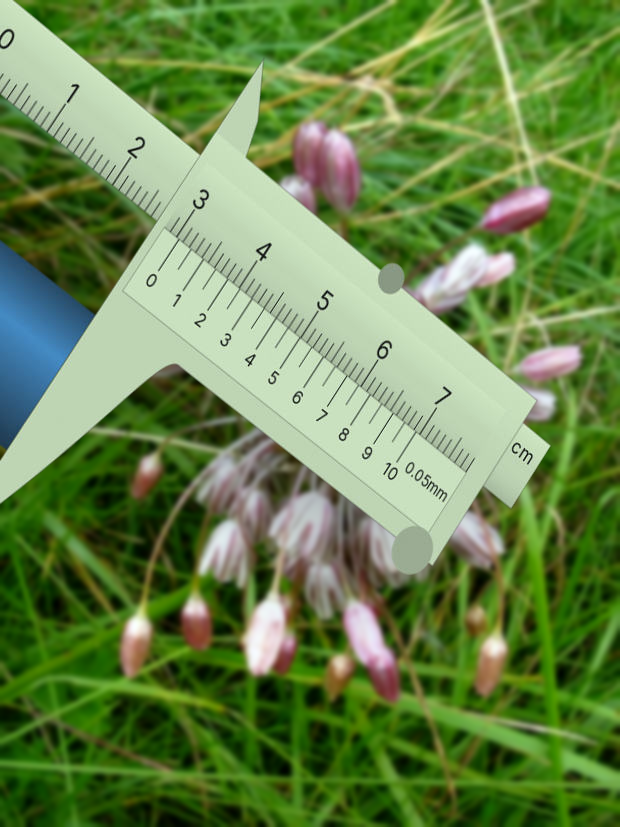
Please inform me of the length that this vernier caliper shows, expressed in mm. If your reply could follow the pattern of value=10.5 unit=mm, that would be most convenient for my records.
value=30.4 unit=mm
